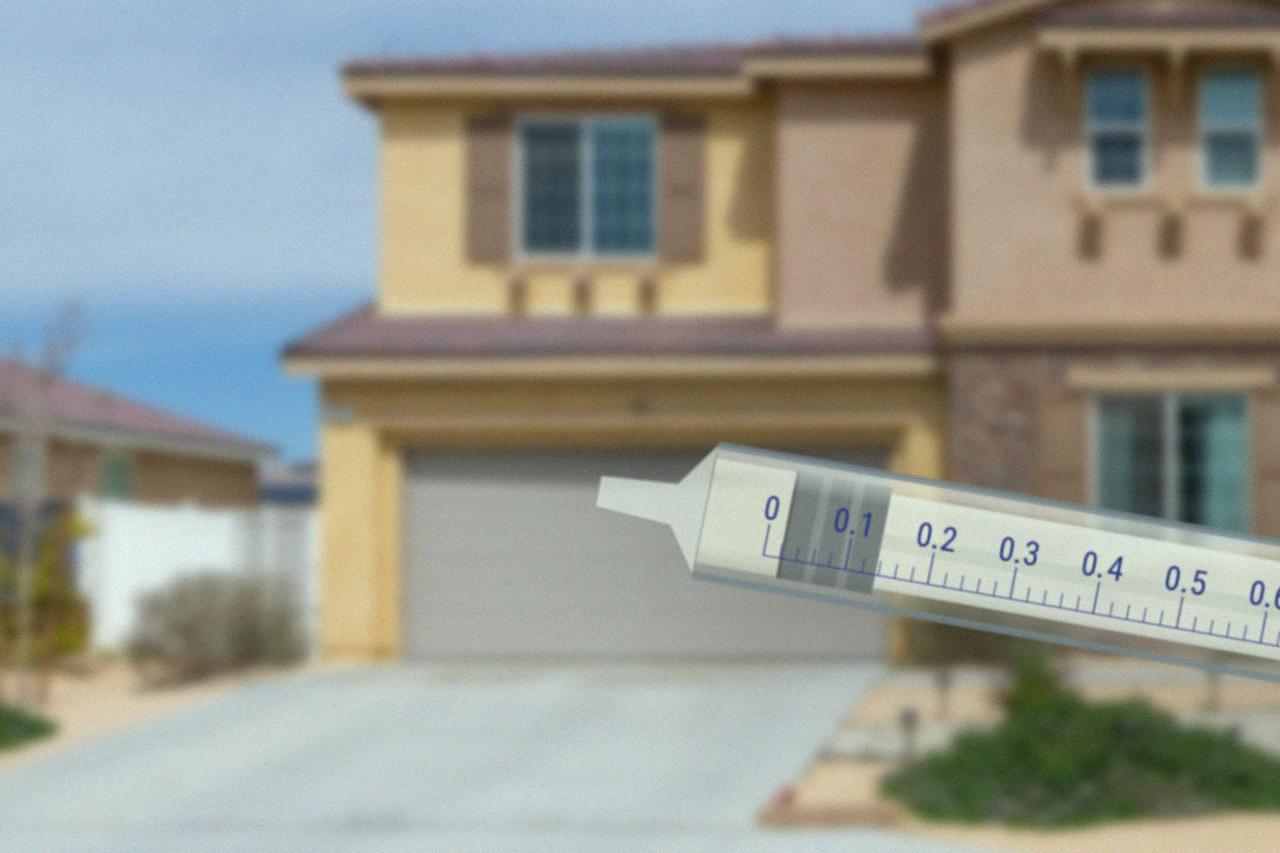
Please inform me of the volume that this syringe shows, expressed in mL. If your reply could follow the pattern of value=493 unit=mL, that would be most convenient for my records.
value=0.02 unit=mL
